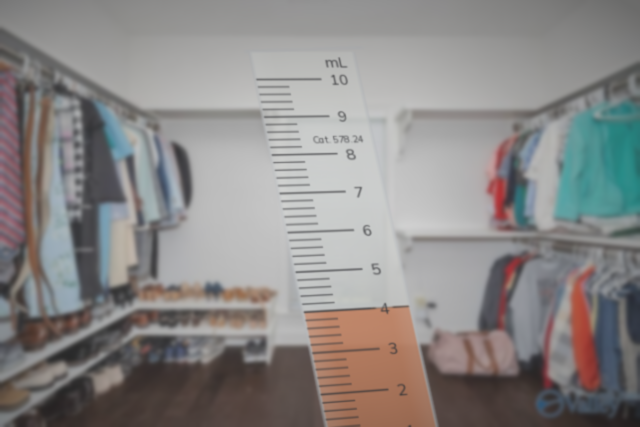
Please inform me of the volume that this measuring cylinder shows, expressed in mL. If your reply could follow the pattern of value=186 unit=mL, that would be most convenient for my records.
value=4 unit=mL
